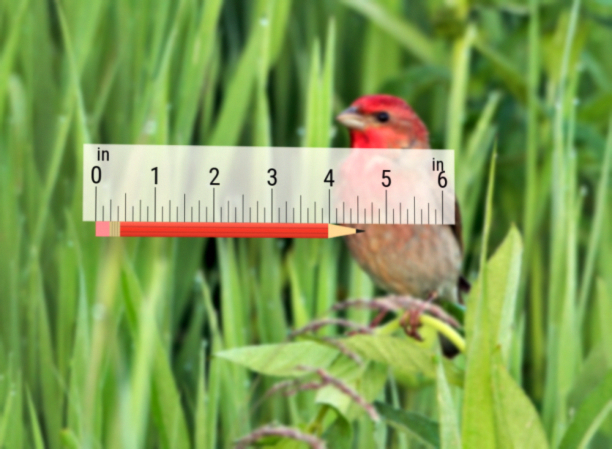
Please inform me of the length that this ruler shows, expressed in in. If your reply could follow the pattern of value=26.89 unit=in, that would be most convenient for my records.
value=4.625 unit=in
